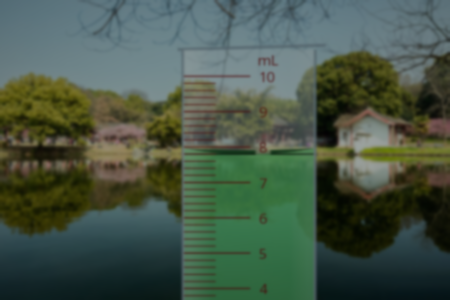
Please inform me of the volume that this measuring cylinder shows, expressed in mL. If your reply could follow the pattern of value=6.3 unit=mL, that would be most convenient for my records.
value=7.8 unit=mL
